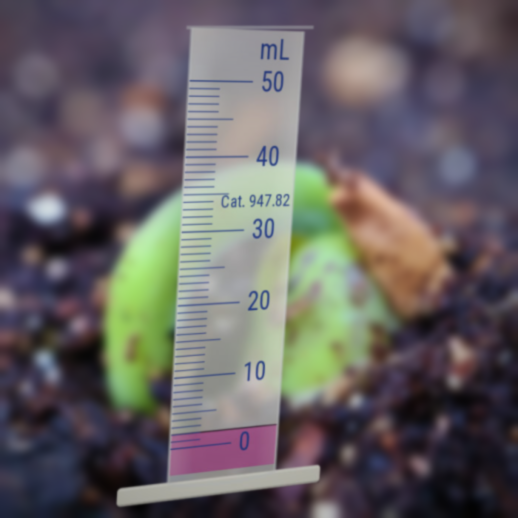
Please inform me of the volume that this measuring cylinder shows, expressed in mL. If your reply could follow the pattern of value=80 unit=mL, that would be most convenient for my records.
value=2 unit=mL
